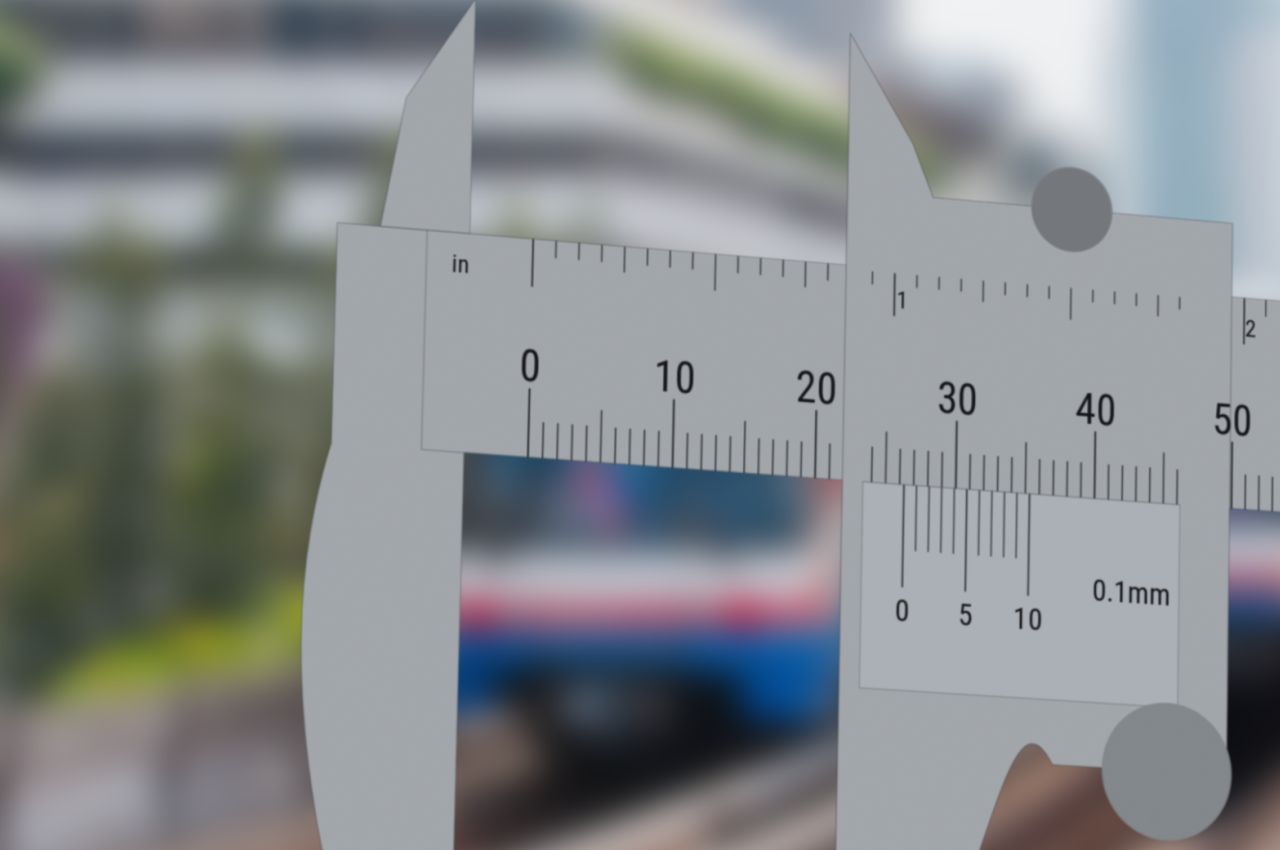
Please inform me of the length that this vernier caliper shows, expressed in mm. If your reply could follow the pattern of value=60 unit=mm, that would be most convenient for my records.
value=26.3 unit=mm
